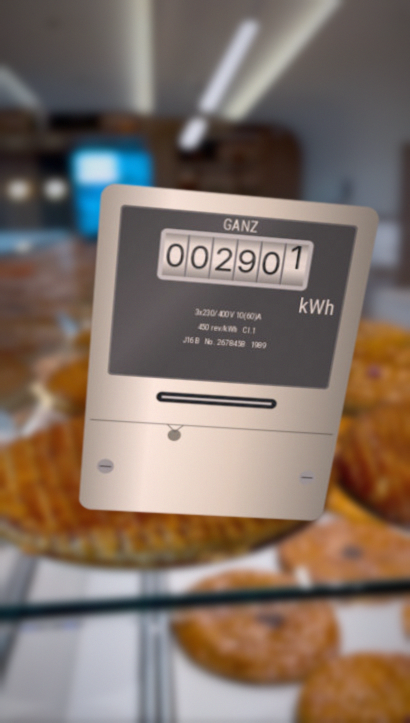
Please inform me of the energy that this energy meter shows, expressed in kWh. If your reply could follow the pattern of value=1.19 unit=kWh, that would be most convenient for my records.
value=2901 unit=kWh
